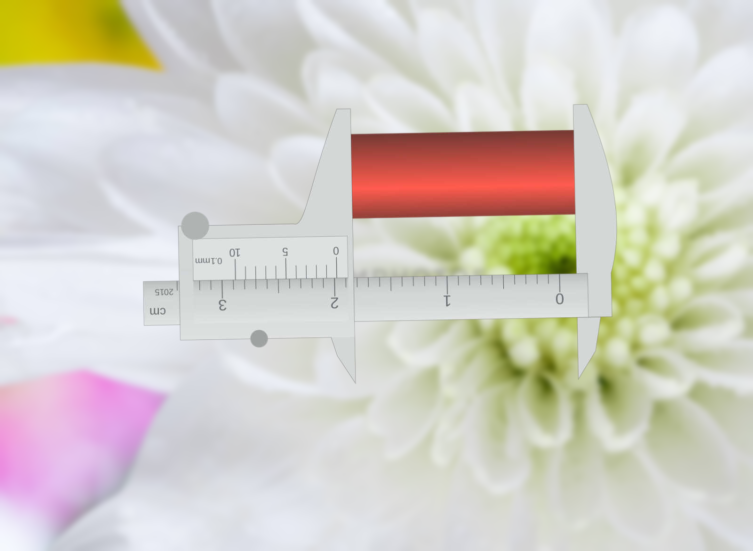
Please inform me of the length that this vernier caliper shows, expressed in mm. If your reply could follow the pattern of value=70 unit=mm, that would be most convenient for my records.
value=19.8 unit=mm
